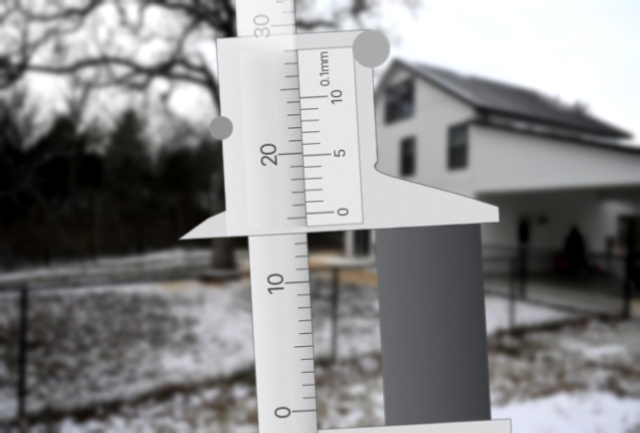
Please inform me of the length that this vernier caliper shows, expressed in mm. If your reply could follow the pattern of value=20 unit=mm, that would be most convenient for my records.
value=15.3 unit=mm
